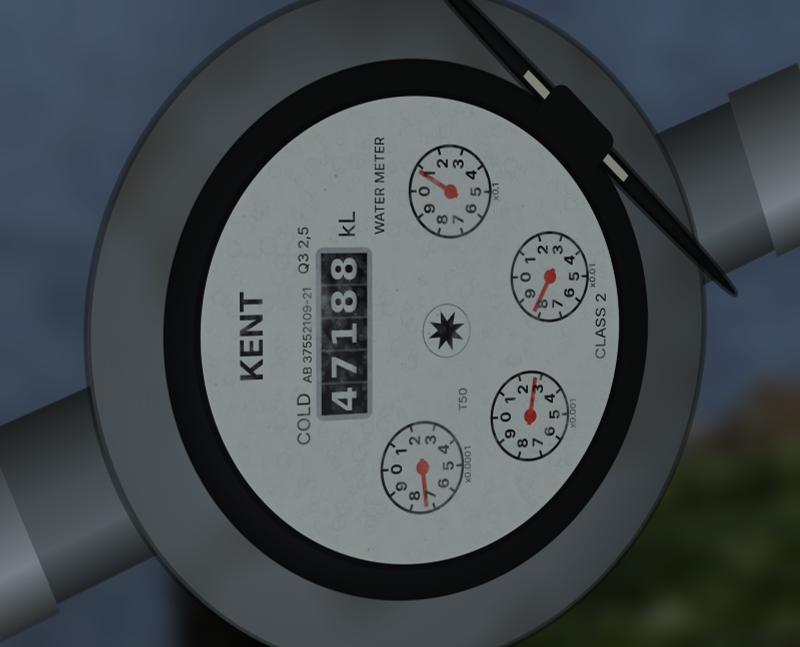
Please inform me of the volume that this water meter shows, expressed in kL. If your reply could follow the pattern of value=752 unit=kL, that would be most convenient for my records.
value=47188.0827 unit=kL
